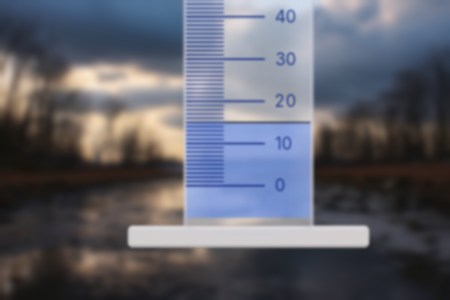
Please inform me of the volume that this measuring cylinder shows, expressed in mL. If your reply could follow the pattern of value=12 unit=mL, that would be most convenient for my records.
value=15 unit=mL
